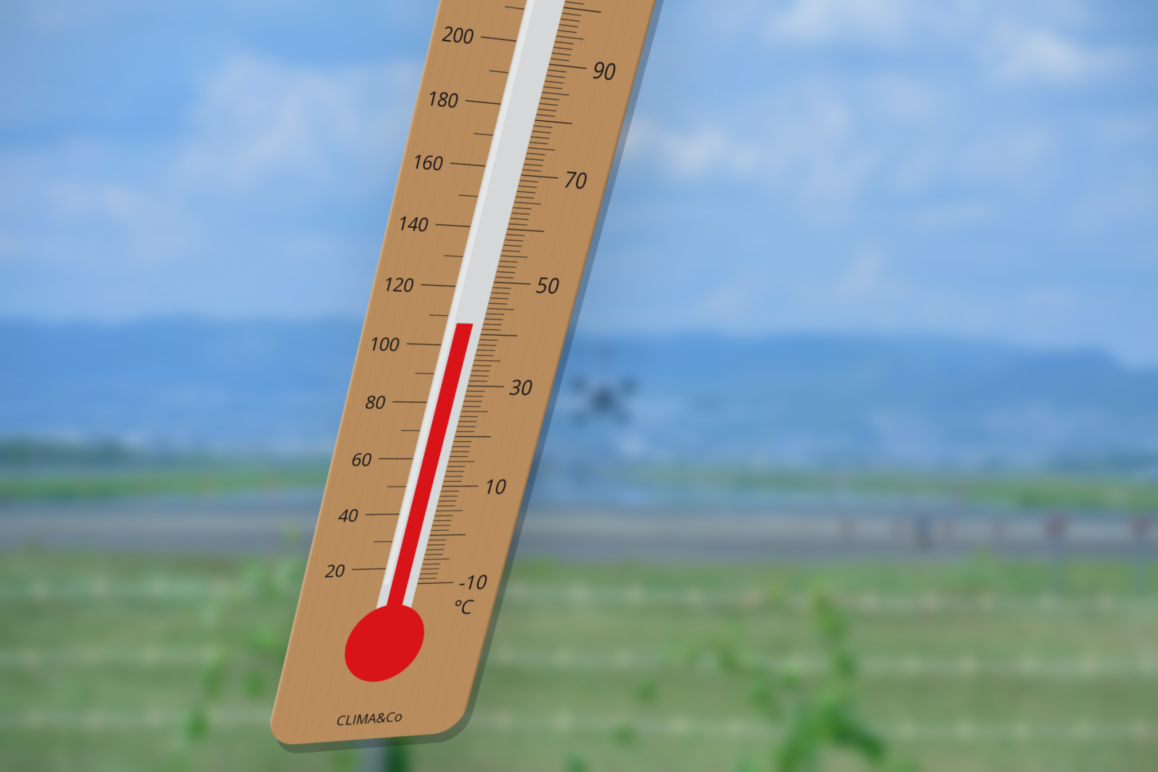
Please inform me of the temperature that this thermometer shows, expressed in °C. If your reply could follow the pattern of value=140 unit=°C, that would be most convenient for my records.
value=42 unit=°C
